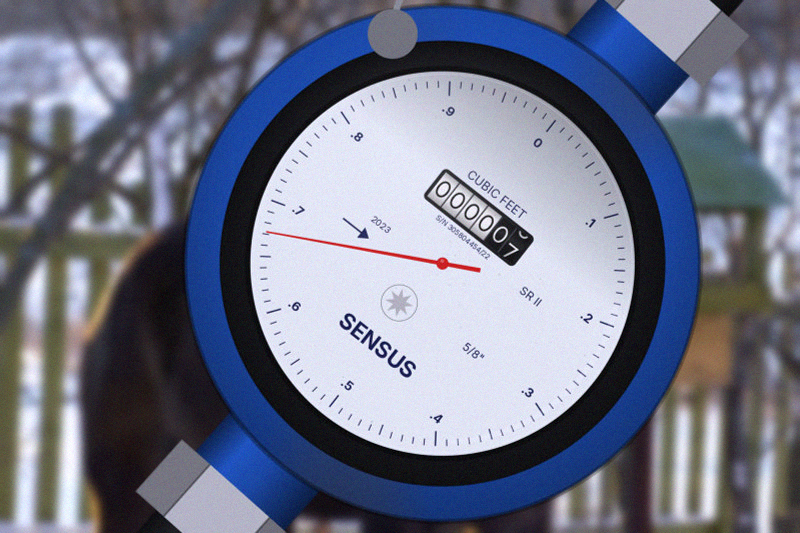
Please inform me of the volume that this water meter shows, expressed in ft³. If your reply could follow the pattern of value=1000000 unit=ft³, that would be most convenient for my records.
value=6.67 unit=ft³
